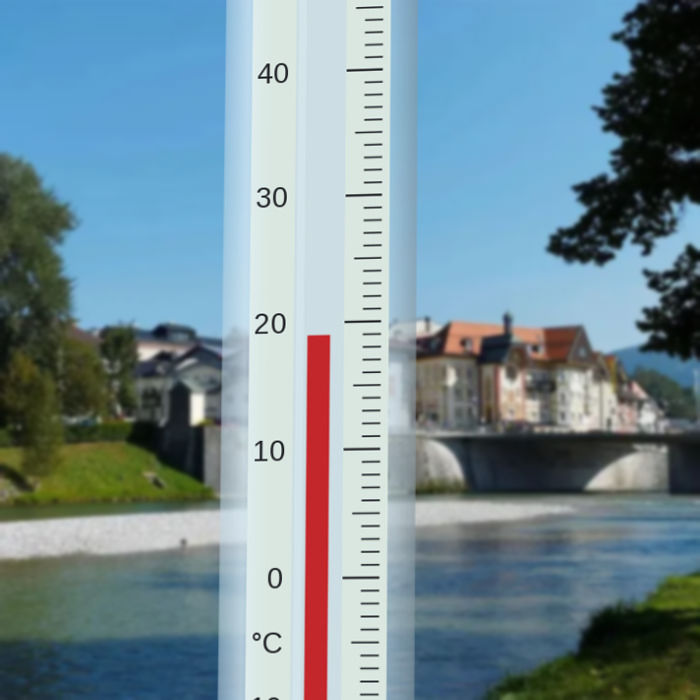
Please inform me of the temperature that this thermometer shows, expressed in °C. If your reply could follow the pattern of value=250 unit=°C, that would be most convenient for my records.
value=19 unit=°C
